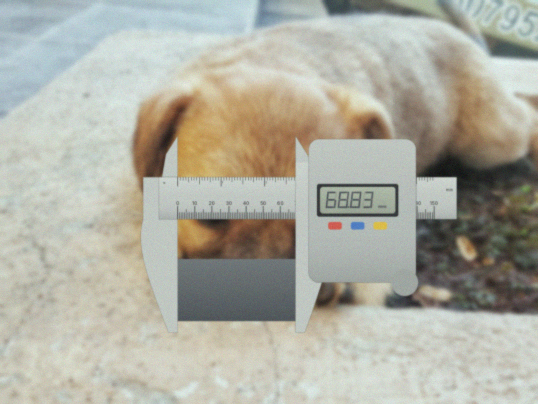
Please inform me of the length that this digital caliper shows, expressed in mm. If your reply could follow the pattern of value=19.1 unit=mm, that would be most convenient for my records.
value=68.83 unit=mm
